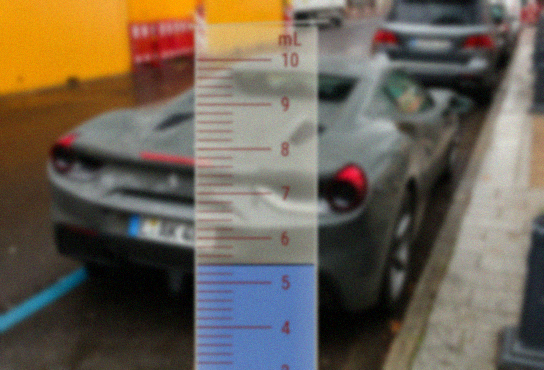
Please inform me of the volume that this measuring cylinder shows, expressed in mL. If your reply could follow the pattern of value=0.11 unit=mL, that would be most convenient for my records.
value=5.4 unit=mL
